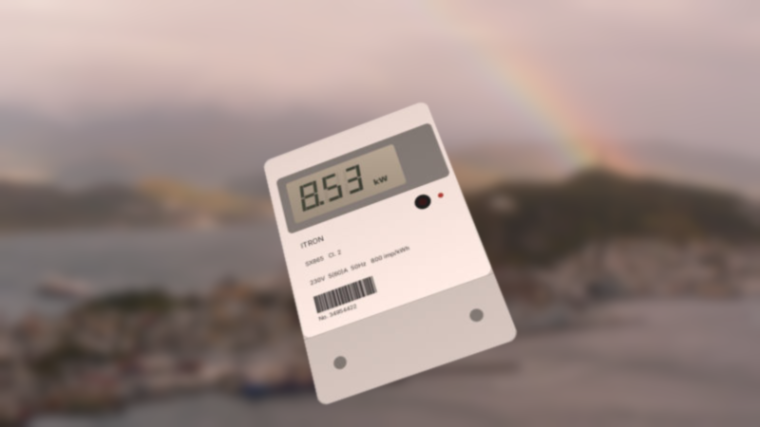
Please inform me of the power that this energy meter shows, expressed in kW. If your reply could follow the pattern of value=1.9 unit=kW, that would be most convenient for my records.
value=8.53 unit=kW
